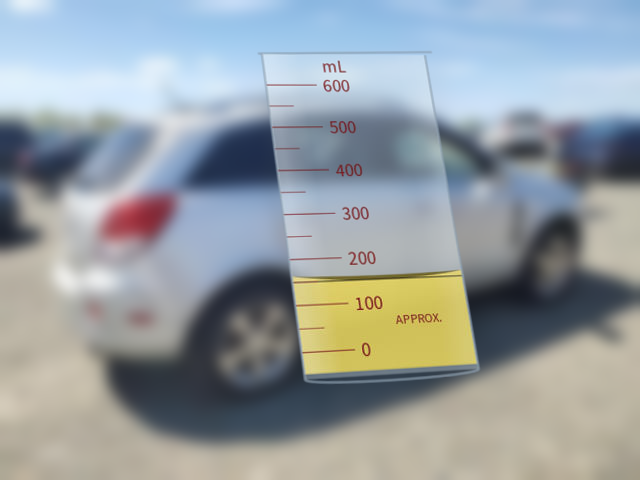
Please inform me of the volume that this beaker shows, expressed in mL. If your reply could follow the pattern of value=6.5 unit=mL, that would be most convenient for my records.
value=150 unit=mL
